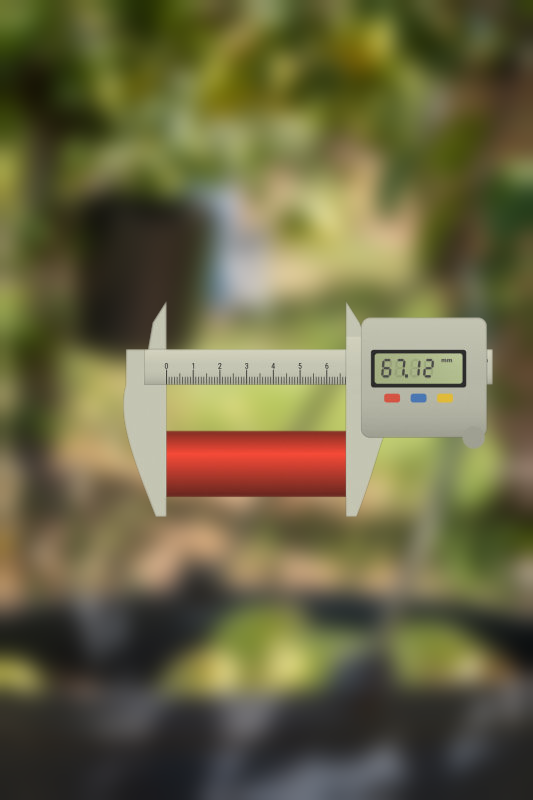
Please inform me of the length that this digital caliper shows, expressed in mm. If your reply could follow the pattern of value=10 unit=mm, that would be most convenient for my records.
value=67.12 unit=mm
